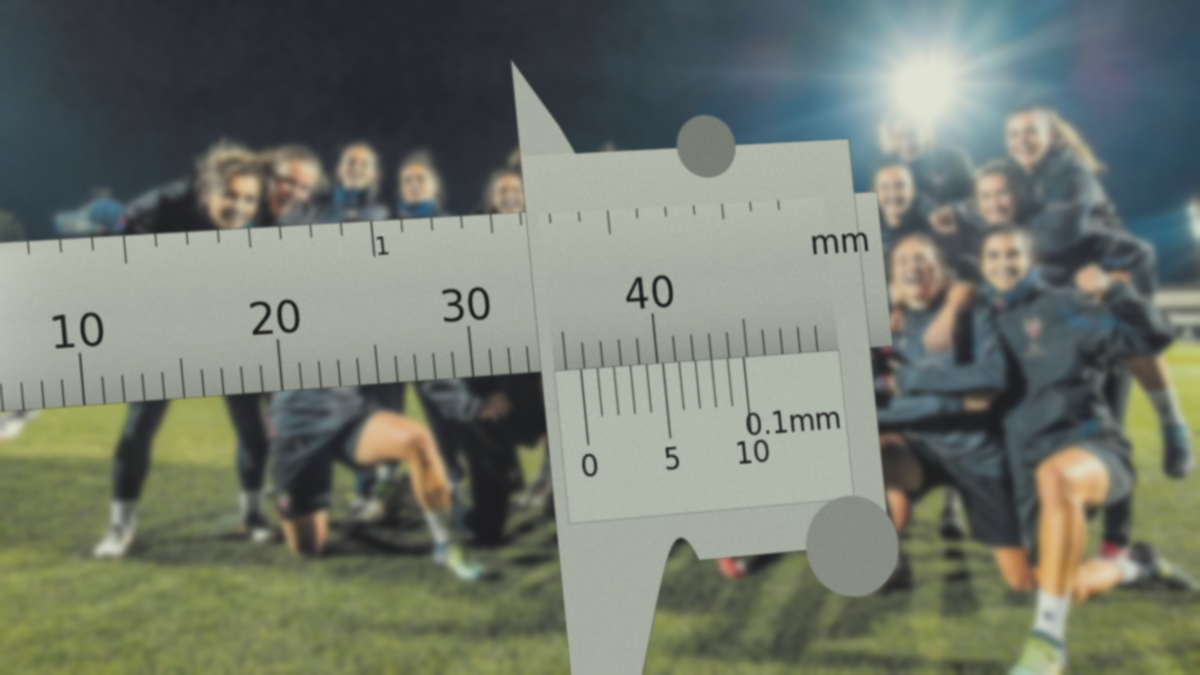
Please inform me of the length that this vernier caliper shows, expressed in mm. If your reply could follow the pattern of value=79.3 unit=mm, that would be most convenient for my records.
value=35.8 unit=mm
